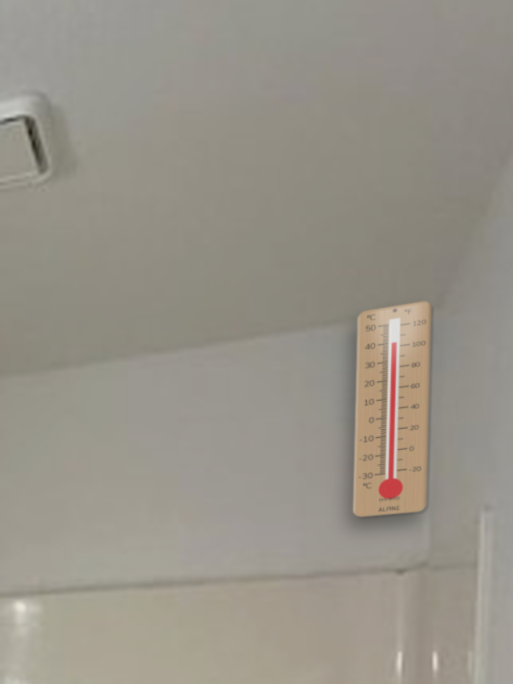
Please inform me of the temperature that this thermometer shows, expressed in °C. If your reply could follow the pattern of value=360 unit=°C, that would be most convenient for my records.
value=40 unit=°C
